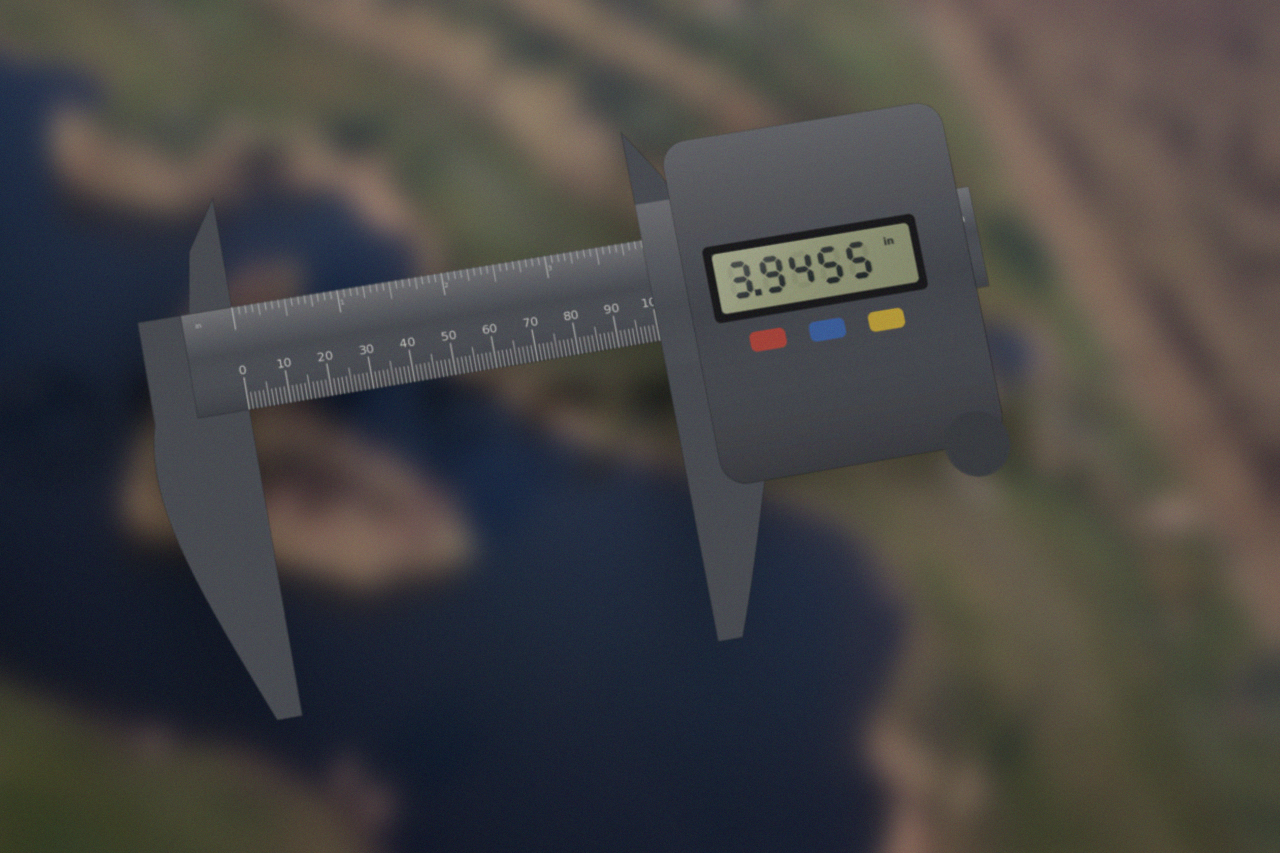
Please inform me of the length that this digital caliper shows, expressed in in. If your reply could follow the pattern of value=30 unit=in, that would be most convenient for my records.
value=3.9455 unit=in
